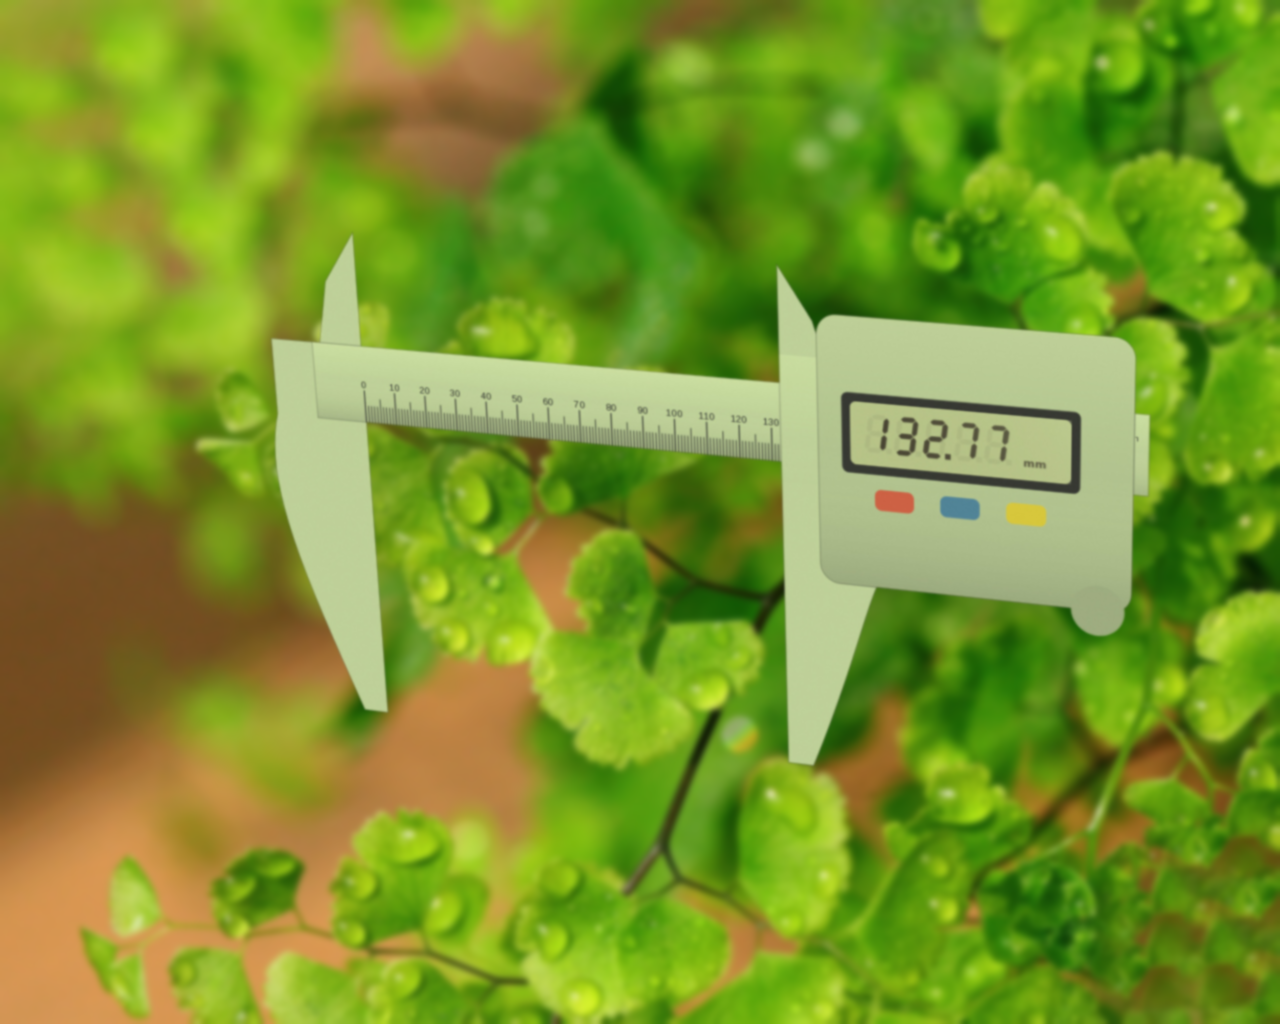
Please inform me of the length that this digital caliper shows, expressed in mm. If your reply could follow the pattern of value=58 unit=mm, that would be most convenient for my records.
value=132.77 unit=mm
